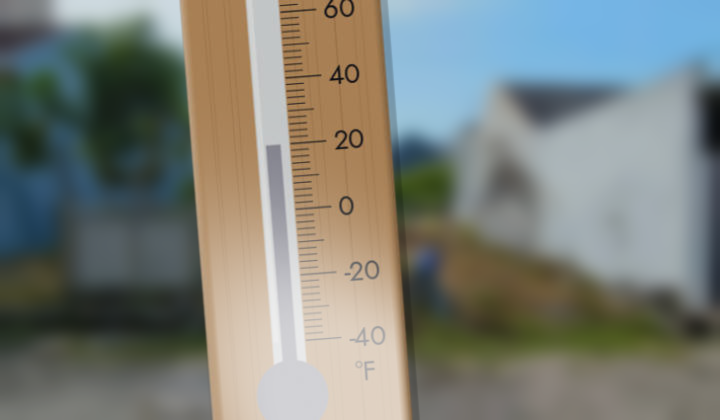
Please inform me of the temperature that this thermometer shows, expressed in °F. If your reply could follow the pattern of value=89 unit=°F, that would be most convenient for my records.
value=20 unit=°F
